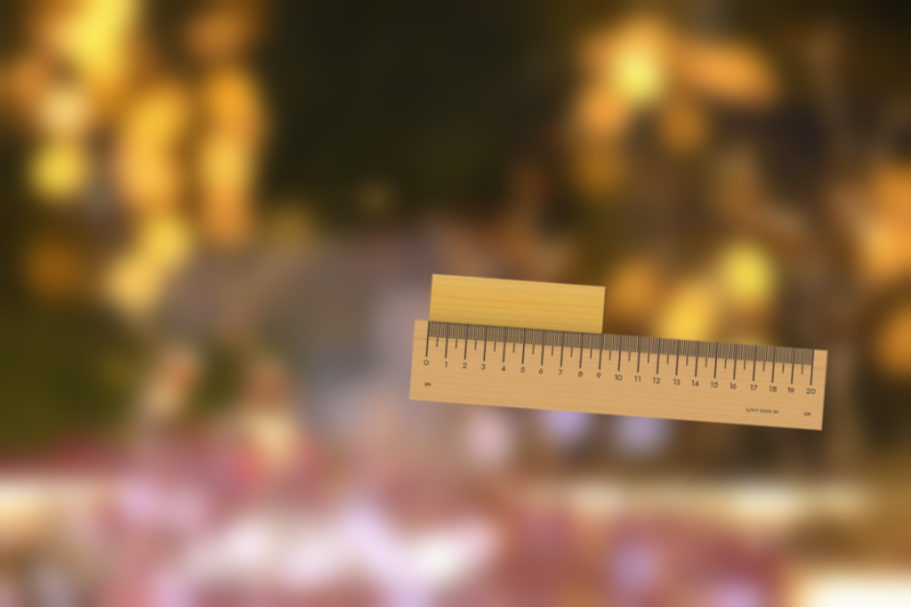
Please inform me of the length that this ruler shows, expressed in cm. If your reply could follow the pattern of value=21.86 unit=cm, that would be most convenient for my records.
value=9 unit=cm
